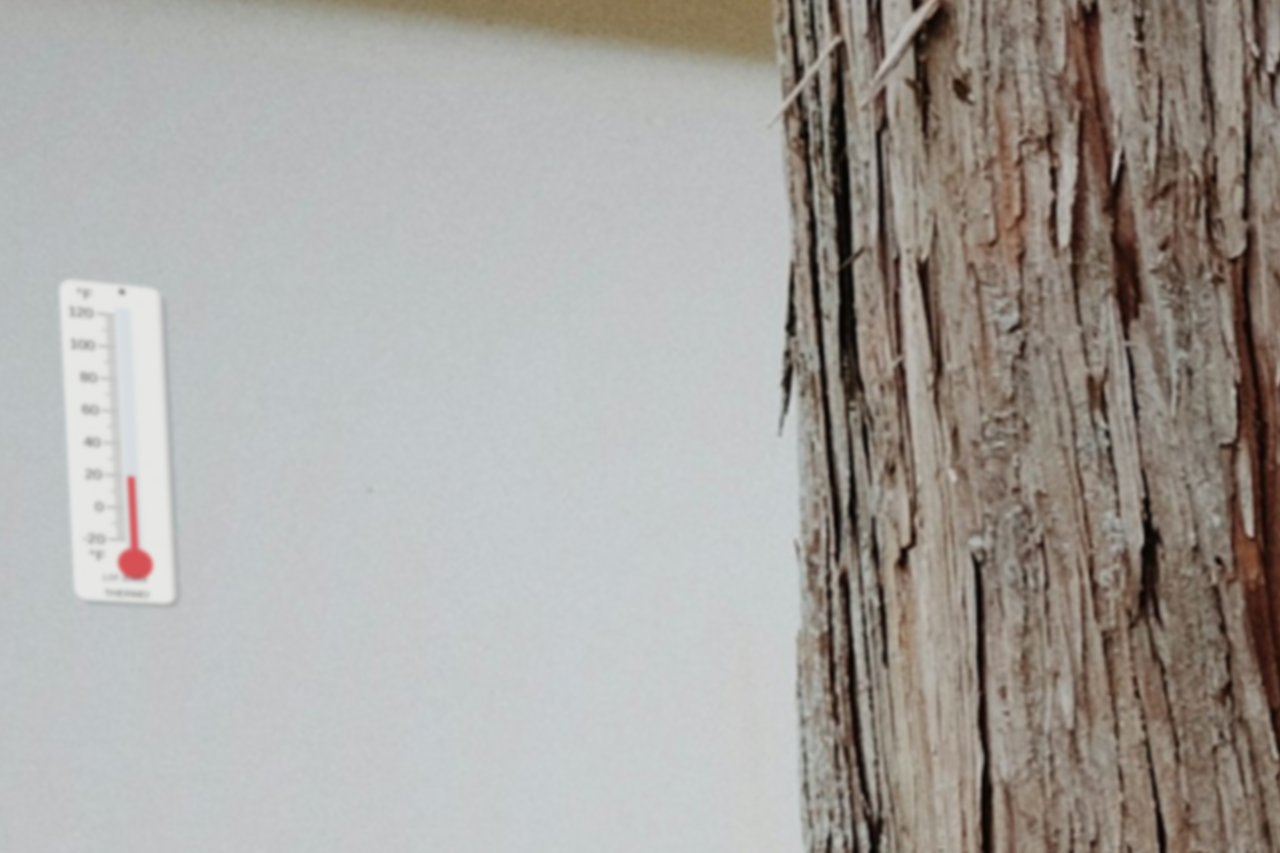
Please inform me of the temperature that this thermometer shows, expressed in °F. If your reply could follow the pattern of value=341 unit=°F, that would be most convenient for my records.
value=20 unit=°F
